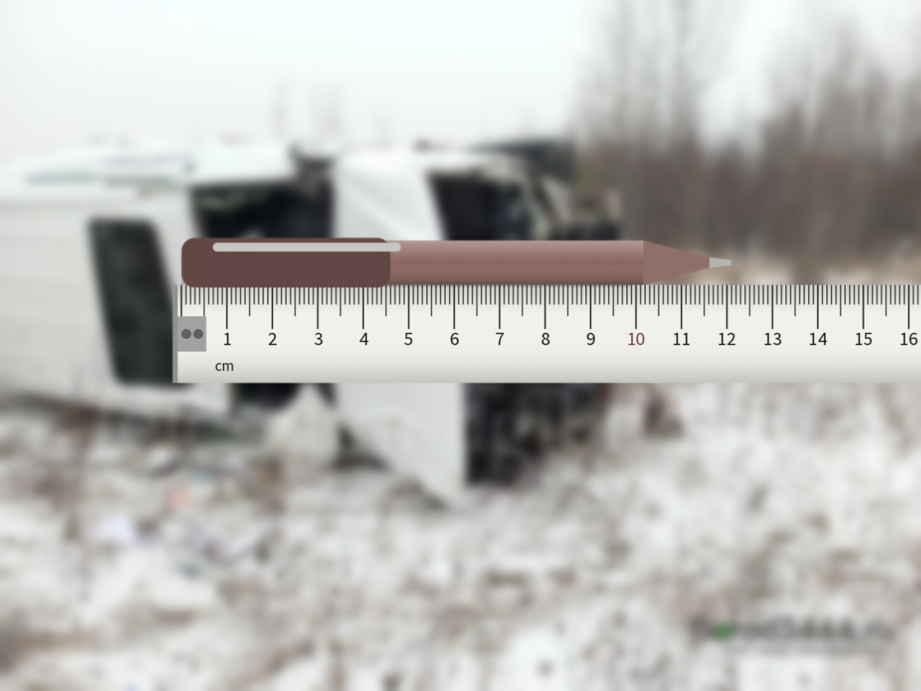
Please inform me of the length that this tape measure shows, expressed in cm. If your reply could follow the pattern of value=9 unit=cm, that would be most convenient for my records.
value=12.1 unit=cm
